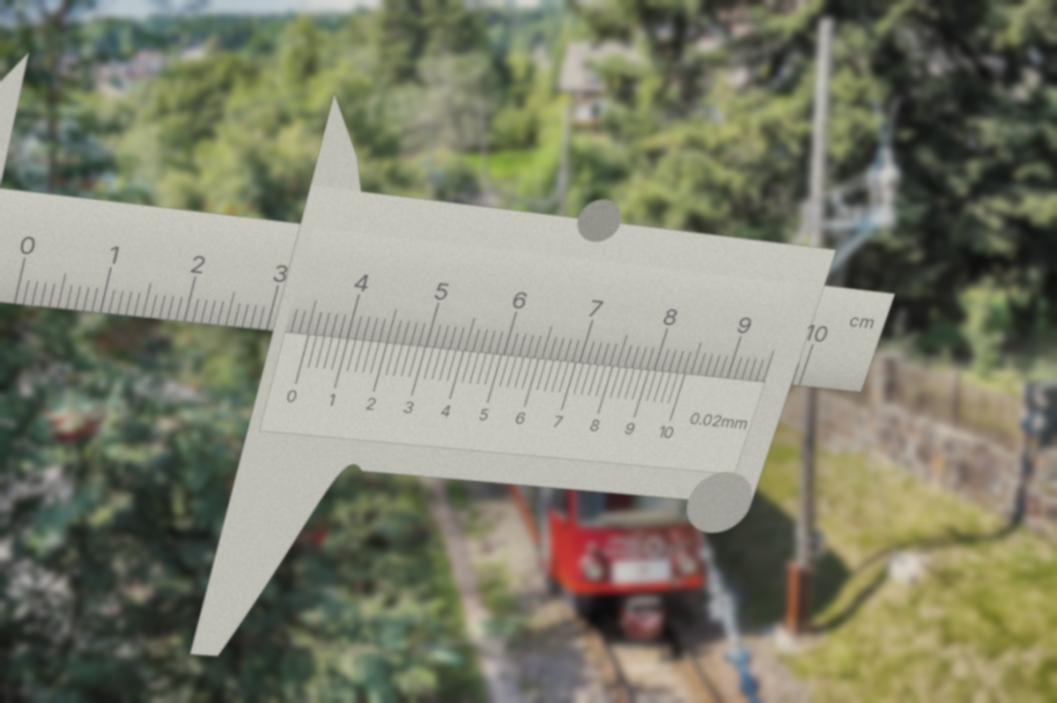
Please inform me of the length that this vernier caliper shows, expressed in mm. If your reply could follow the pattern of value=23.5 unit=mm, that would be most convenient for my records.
value=35.2 unit=mm
